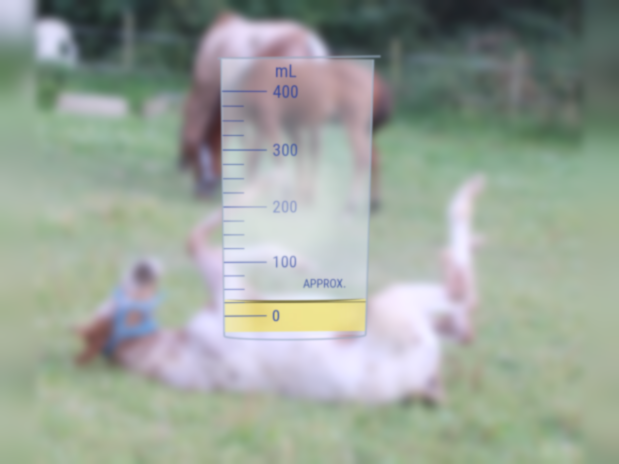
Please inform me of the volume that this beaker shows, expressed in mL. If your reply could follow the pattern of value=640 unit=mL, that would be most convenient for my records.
value=25 unit=mL
